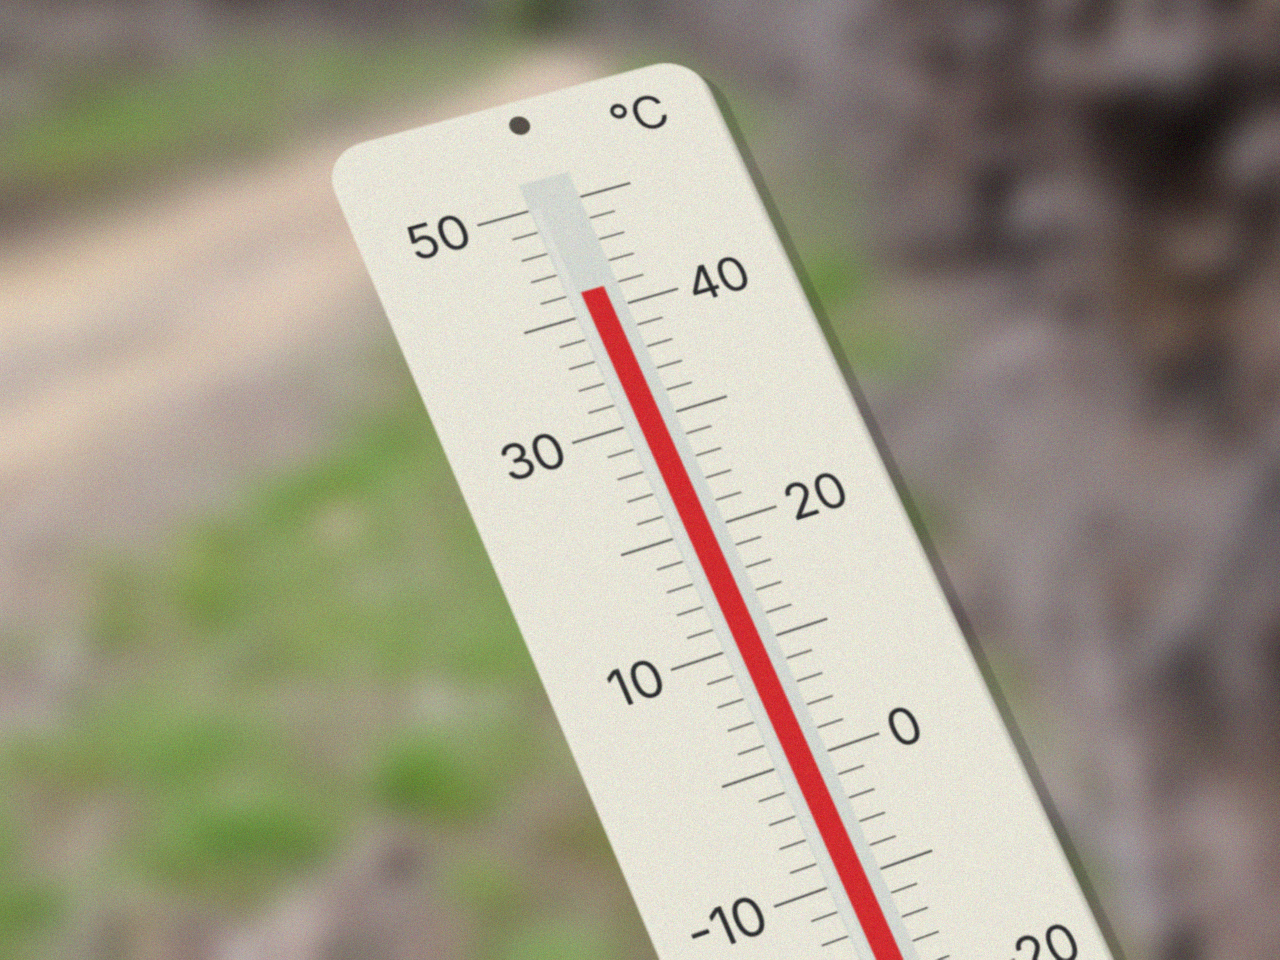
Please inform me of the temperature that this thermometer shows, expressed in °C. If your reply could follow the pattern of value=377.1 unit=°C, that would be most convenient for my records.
value=42 unit=°C
